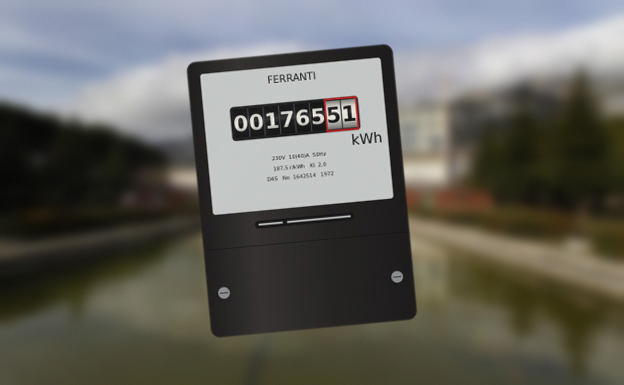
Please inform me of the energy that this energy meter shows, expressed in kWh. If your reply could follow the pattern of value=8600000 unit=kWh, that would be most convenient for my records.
value=1765.51 unit=kWh
